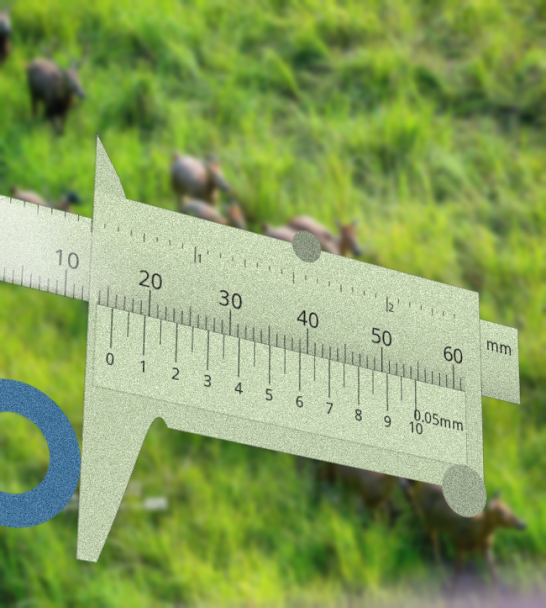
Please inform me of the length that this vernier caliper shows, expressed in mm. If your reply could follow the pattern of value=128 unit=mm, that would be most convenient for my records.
value=15.6 unit=mm
